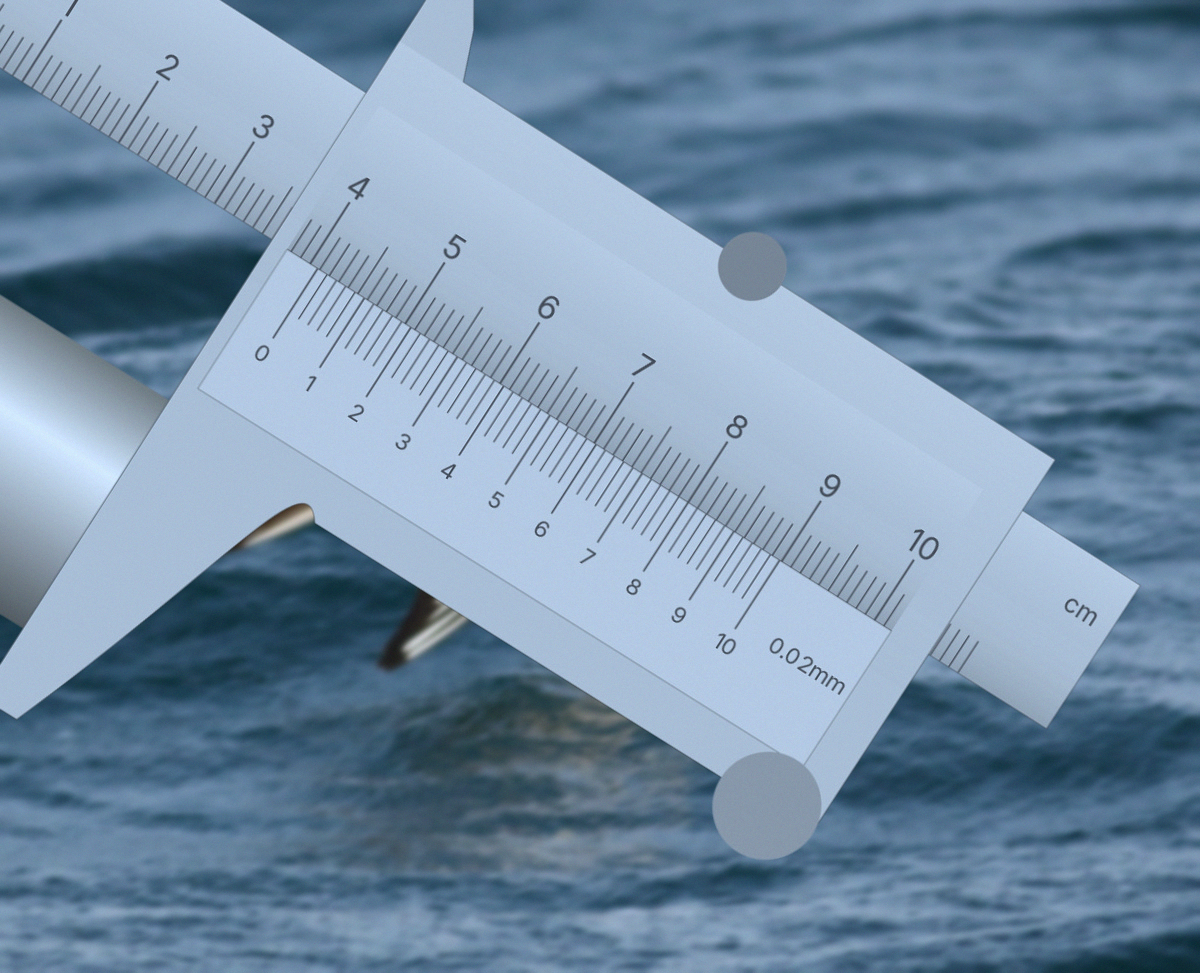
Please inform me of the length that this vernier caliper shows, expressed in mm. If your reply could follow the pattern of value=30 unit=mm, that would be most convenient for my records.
value=40.8 unit=mm
